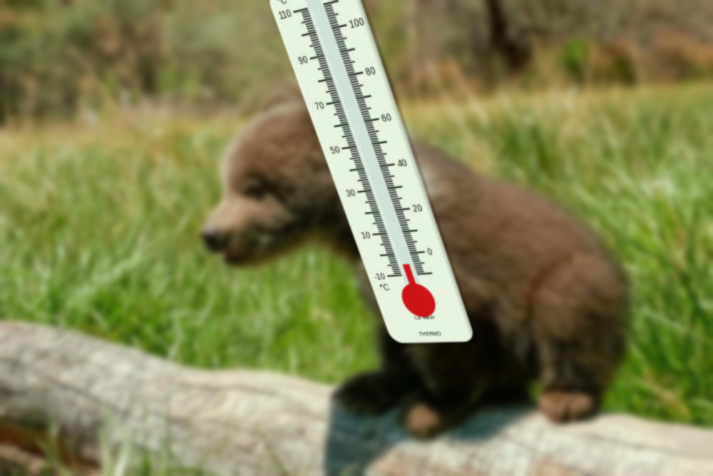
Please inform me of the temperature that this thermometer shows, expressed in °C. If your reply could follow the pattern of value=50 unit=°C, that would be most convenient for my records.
value=-5 unit=°C
